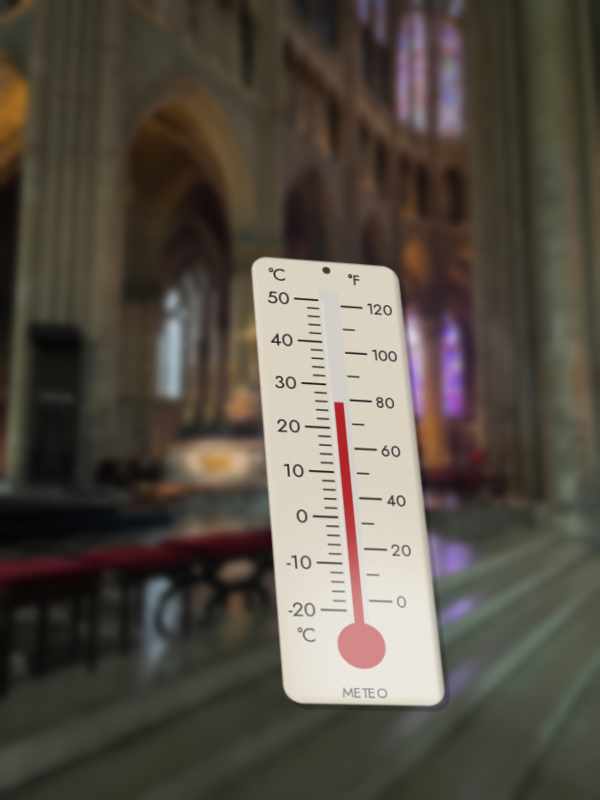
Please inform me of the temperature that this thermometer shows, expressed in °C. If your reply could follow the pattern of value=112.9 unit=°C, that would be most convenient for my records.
value=26 unit=°C
